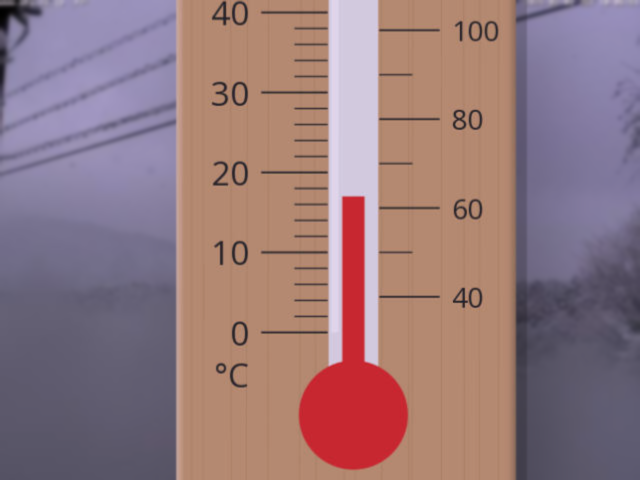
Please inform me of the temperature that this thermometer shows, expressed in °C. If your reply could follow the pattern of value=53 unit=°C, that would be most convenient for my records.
value=17 unit=°C
